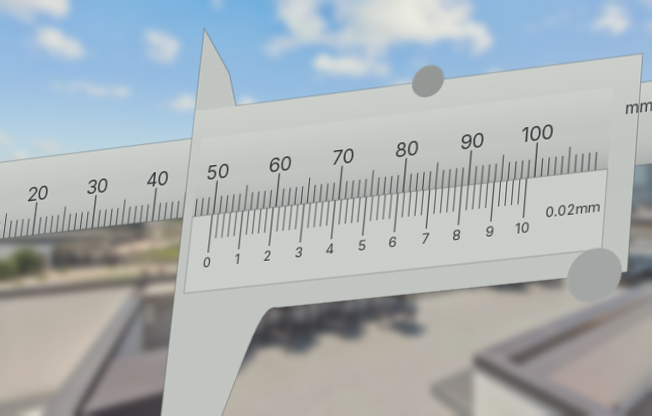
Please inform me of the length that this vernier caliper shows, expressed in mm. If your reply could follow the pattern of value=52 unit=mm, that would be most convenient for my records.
value=49.8 unit=mm
